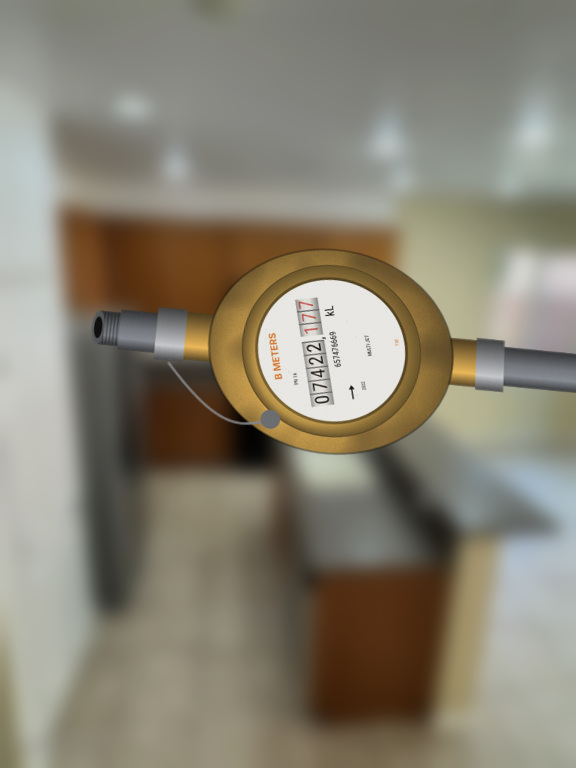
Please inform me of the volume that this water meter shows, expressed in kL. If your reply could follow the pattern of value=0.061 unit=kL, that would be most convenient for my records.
value=7422.177 unit=kL
